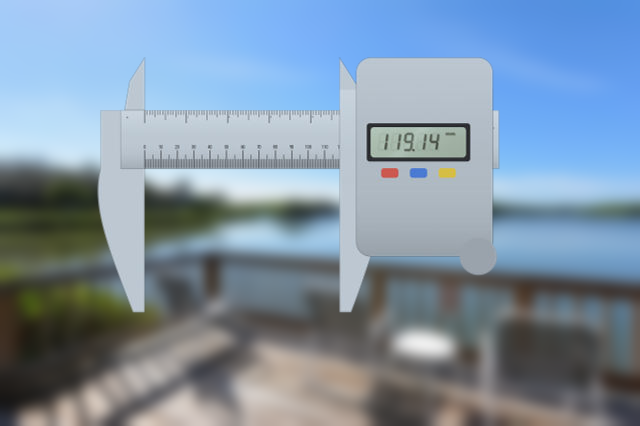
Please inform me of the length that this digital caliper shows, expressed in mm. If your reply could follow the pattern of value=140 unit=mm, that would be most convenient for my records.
value=119.14 unit=mm
